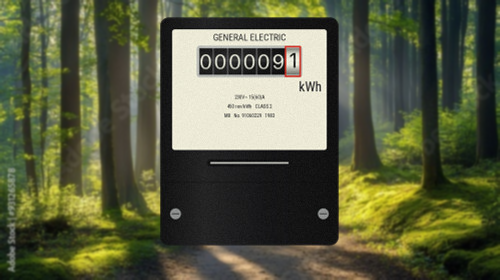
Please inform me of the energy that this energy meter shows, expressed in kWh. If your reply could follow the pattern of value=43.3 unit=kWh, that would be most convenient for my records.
value=9.1 unit=kWh
